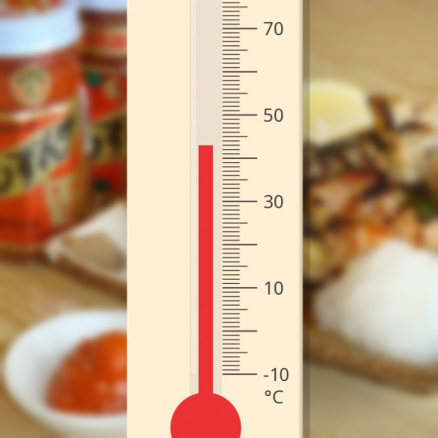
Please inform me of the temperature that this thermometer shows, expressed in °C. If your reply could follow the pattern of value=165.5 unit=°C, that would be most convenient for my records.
value=43 unit=°C
